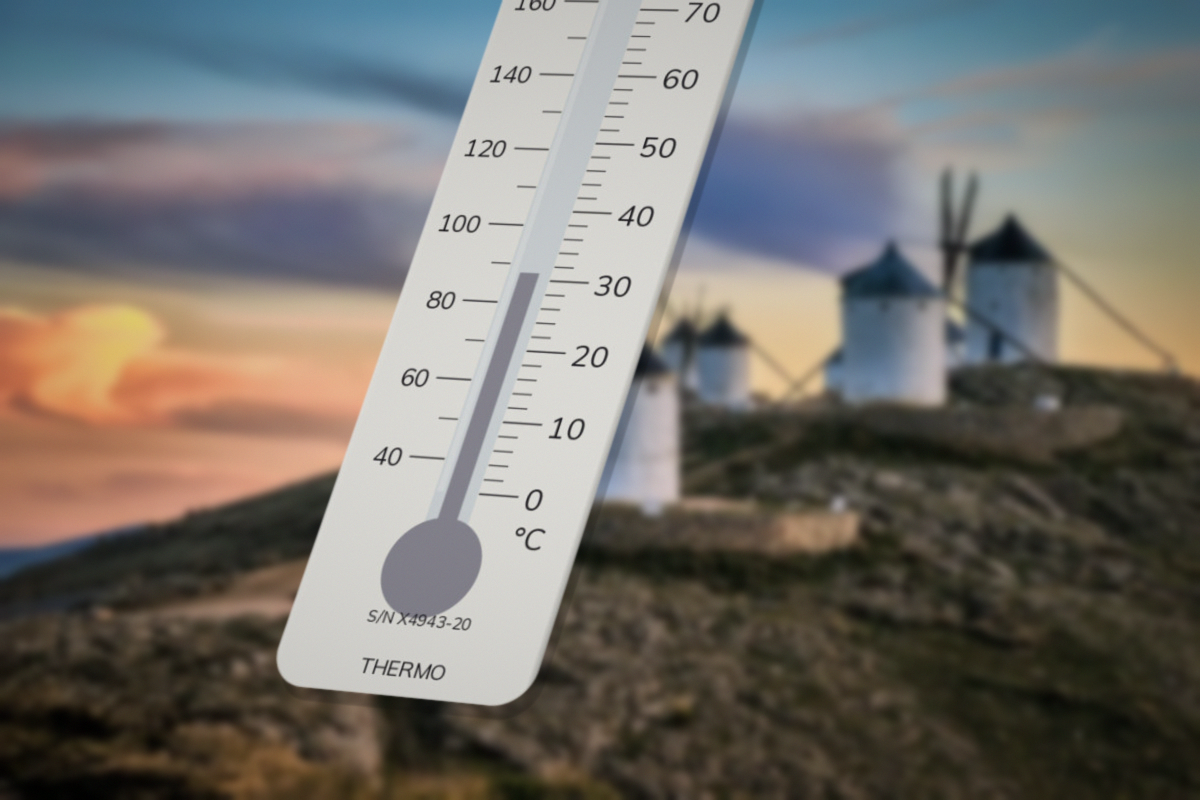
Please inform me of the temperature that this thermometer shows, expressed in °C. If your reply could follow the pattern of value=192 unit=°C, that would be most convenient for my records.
value=31 unit=°C
